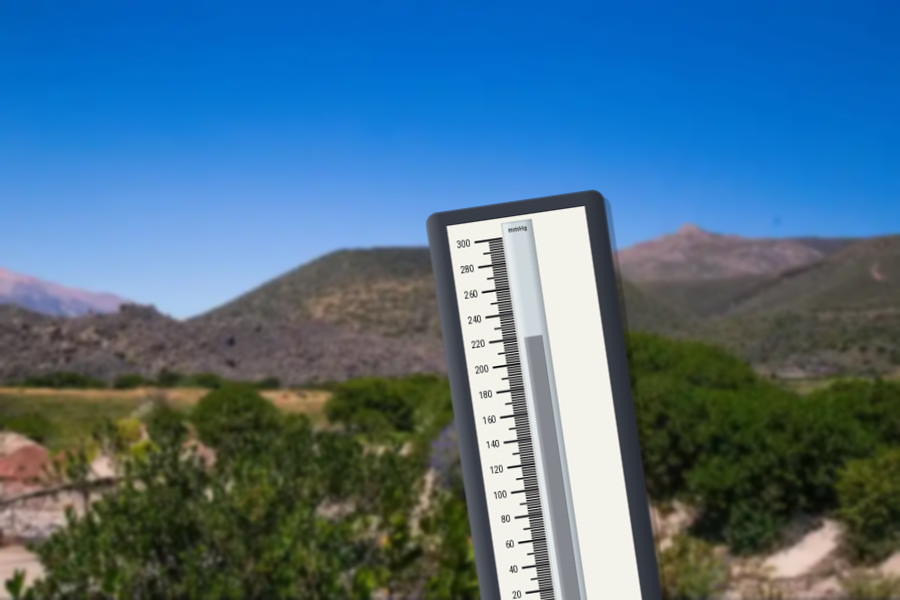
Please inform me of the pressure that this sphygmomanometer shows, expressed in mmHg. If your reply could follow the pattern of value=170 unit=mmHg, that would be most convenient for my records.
value=220 unit=mmHg
